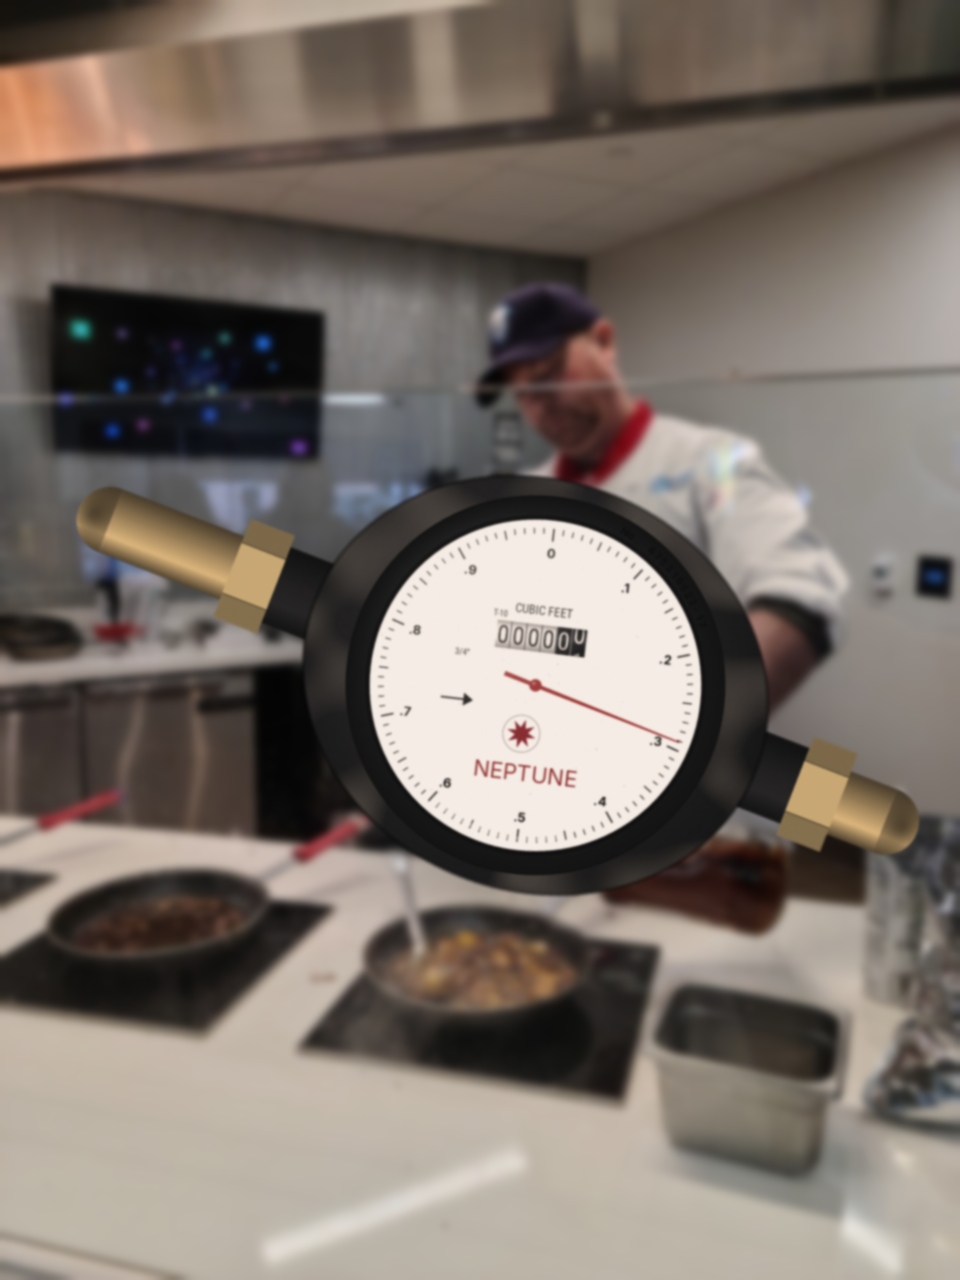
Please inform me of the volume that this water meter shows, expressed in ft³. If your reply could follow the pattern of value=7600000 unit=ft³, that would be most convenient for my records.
value=0.29 unit=ft³
